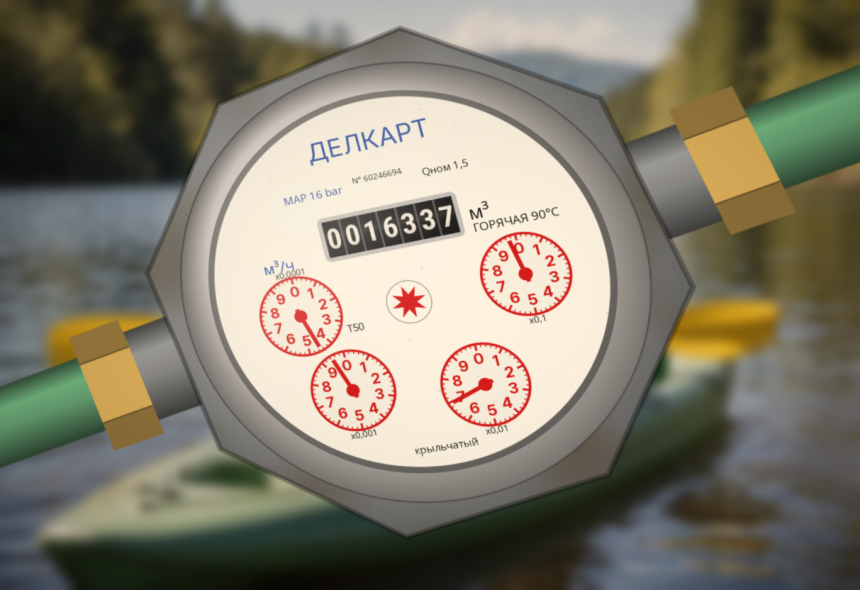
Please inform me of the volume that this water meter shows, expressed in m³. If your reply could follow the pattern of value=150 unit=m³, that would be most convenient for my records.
value=16336.9694 unit=m³
